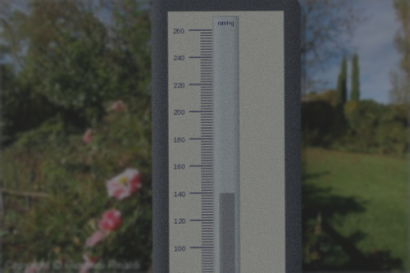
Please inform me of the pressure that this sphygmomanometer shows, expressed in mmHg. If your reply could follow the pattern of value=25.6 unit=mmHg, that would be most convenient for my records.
value=140 unit=mmHg
